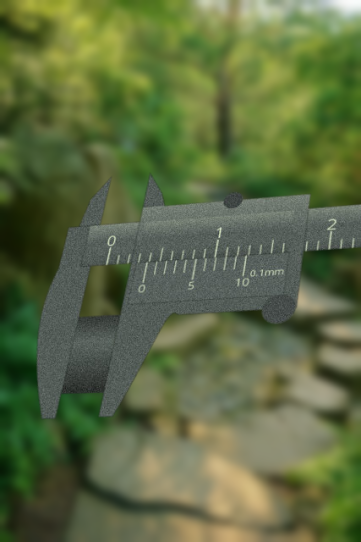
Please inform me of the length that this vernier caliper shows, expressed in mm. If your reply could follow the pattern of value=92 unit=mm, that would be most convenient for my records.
value=3.8 unit=mm
